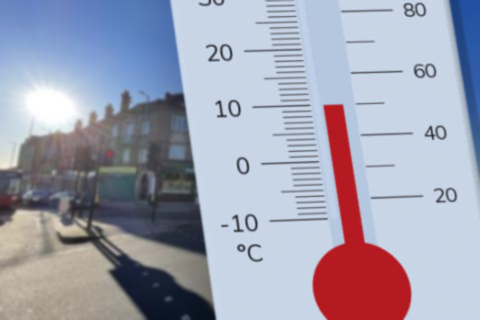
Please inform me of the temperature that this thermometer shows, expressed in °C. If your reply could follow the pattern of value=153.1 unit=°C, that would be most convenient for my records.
value=10 unit=°C
